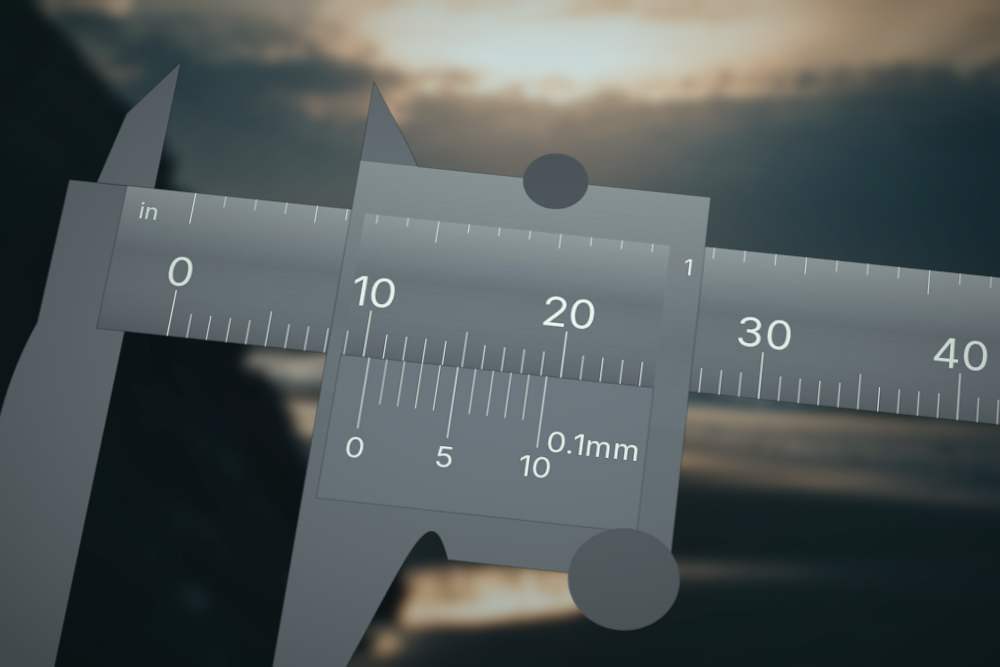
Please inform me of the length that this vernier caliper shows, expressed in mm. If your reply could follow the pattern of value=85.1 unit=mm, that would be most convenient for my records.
value=10.3 unit=mm
